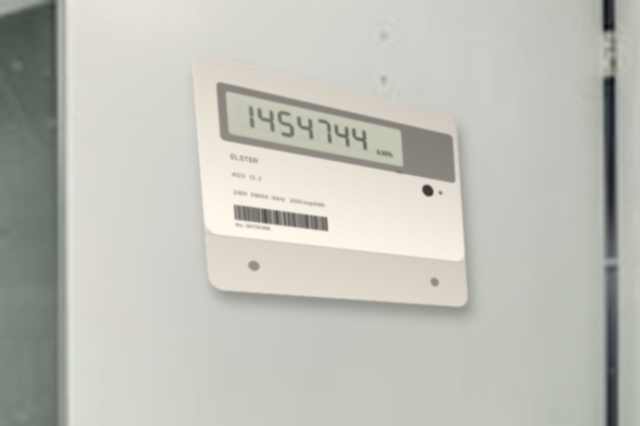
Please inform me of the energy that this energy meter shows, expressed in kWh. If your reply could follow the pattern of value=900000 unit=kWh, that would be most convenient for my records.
value=1454744 unit=kWh
